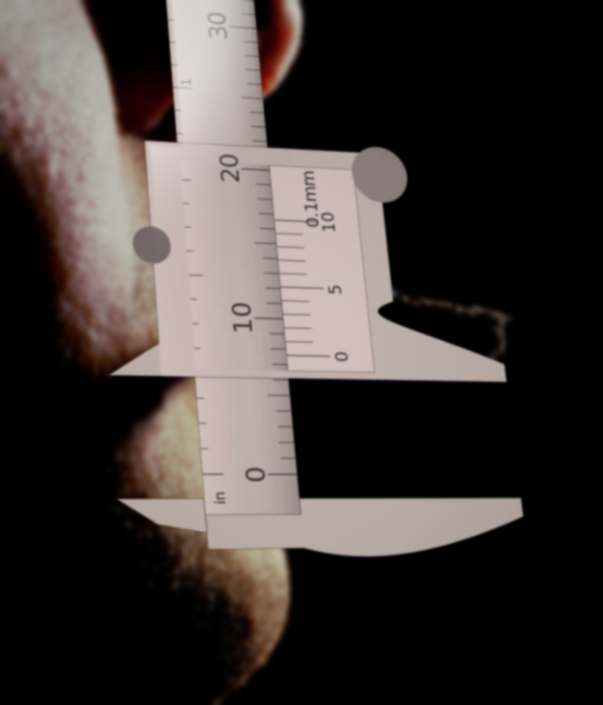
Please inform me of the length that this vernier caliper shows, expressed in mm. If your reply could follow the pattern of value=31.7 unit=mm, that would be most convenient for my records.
value=7.6 unit=mm
